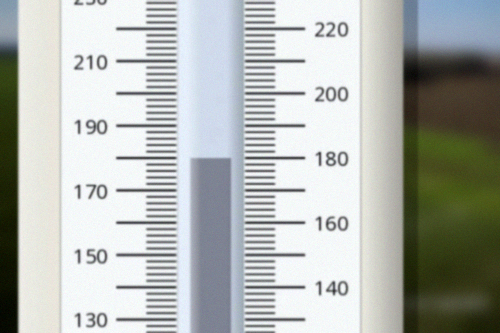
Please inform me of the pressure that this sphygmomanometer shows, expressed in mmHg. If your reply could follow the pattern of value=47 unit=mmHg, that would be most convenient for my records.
value=180 unit=mmHg
